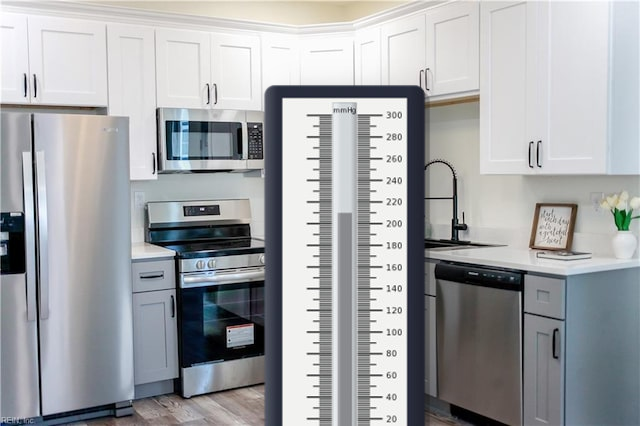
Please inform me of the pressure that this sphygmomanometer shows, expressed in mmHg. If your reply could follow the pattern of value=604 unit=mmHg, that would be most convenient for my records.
value=210 unit=mmHg
